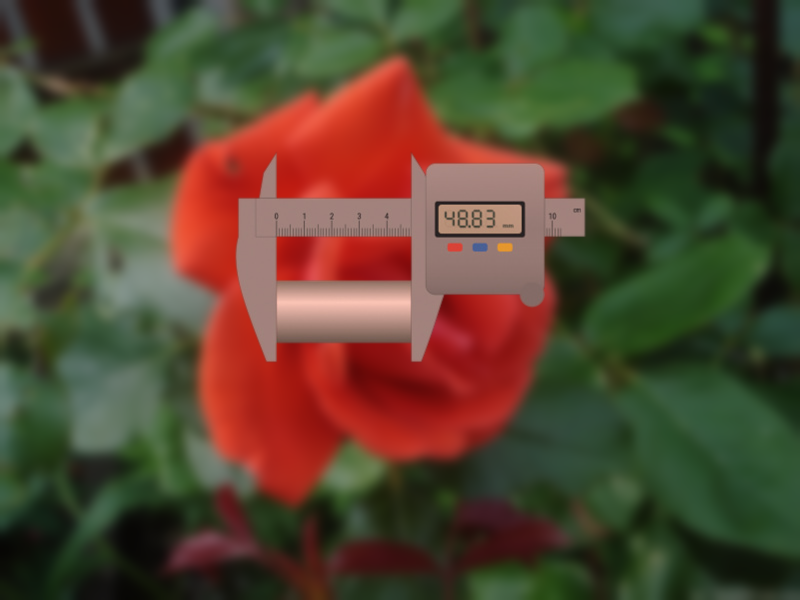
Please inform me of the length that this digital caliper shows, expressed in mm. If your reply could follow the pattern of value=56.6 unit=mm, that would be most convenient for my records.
value=48.83 unit=mm
